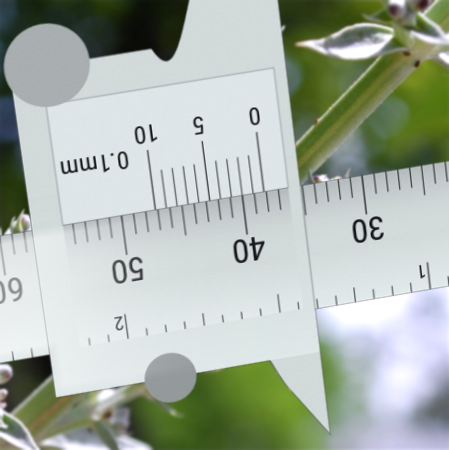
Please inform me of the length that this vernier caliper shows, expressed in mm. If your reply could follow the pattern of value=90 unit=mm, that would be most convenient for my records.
value=38.2 unit=mm
